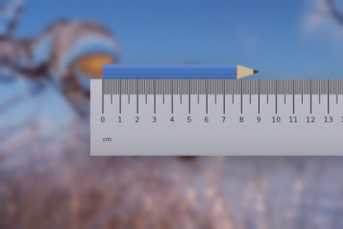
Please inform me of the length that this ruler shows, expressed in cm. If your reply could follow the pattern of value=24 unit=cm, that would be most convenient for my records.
value=9 unit=cm
